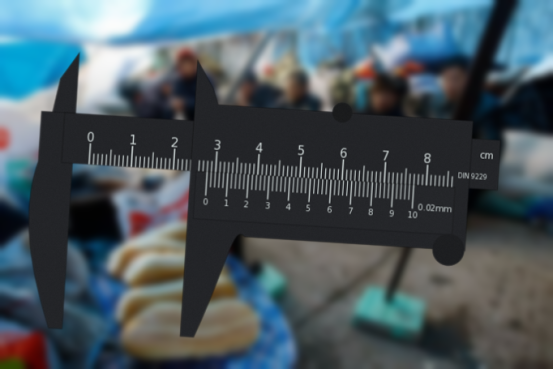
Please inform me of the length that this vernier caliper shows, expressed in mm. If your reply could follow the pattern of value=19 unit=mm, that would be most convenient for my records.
value=28.0 unit=mm
